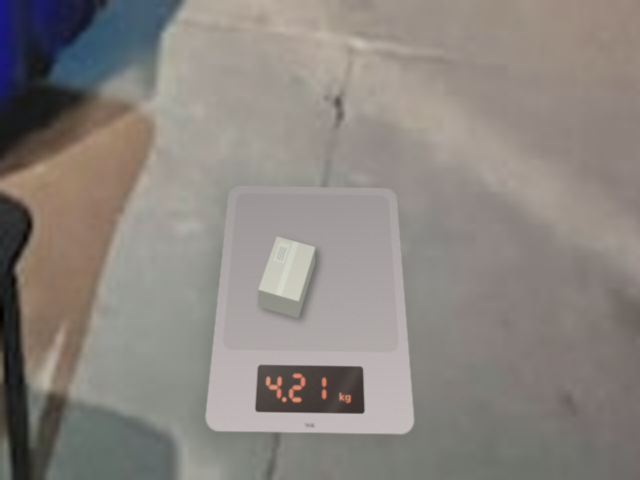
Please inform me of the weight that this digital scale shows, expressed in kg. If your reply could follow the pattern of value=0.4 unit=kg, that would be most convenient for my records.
value=4.21 unit=kg
